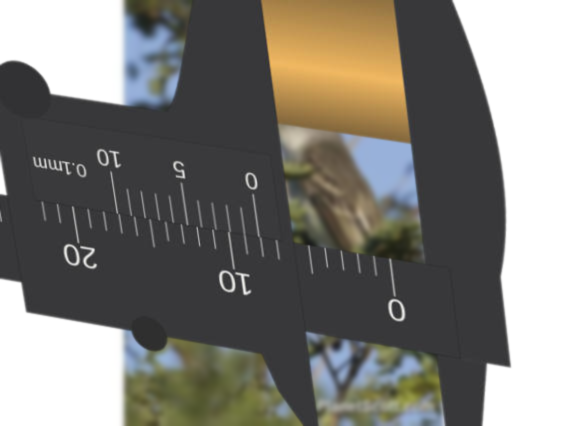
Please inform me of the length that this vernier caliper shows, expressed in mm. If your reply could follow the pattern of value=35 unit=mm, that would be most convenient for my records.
value=8.1 unit=mm
